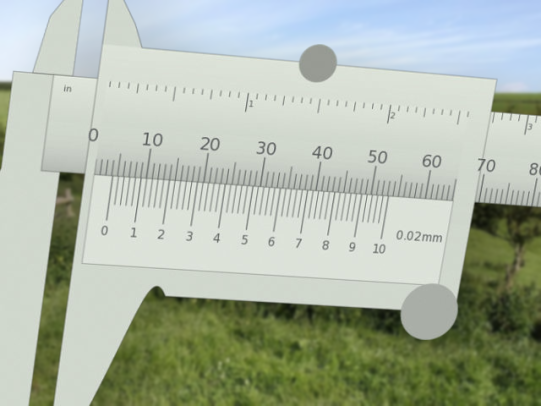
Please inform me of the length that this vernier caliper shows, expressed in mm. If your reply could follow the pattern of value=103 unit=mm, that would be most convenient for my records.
value=4.2 unit=mm
